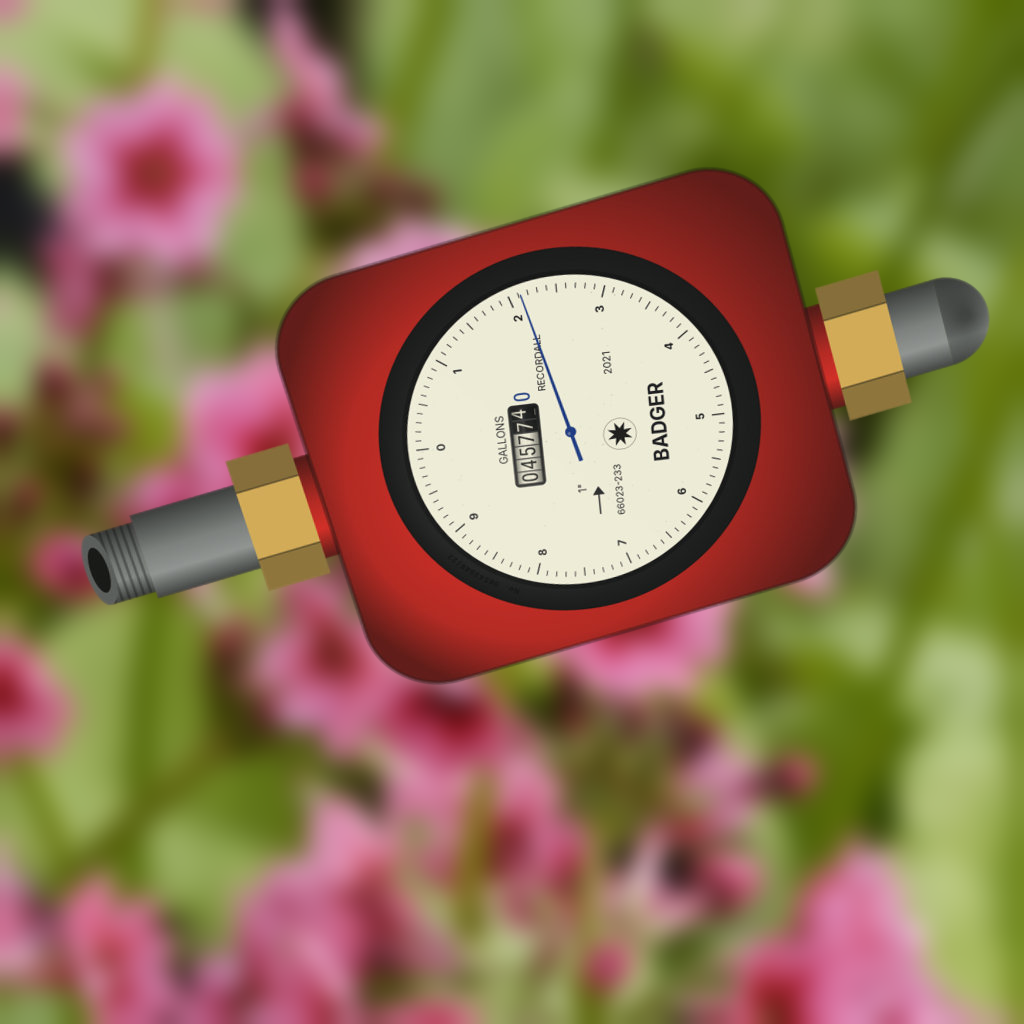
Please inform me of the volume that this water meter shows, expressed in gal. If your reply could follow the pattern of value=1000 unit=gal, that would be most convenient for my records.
value=457742.1 unit=gal
